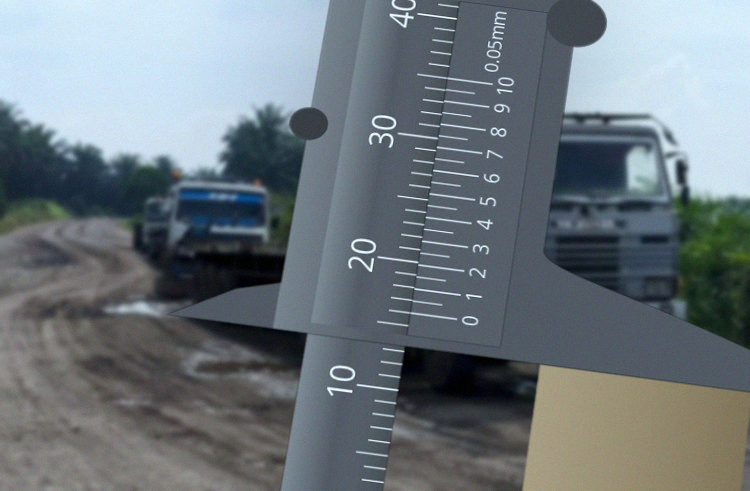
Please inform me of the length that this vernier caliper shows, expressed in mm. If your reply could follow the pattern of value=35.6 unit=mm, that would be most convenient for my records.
value=16.0 unit=mm
